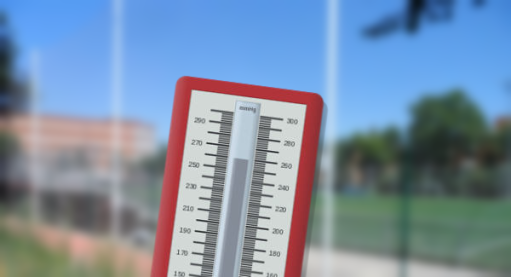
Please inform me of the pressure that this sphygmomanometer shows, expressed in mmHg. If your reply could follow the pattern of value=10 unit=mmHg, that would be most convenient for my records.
value=260 unit=mmHg
